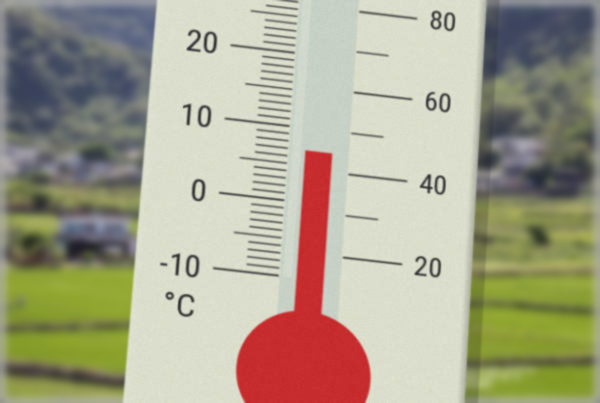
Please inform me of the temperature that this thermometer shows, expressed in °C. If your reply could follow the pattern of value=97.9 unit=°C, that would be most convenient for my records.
value=7 unit=°C
